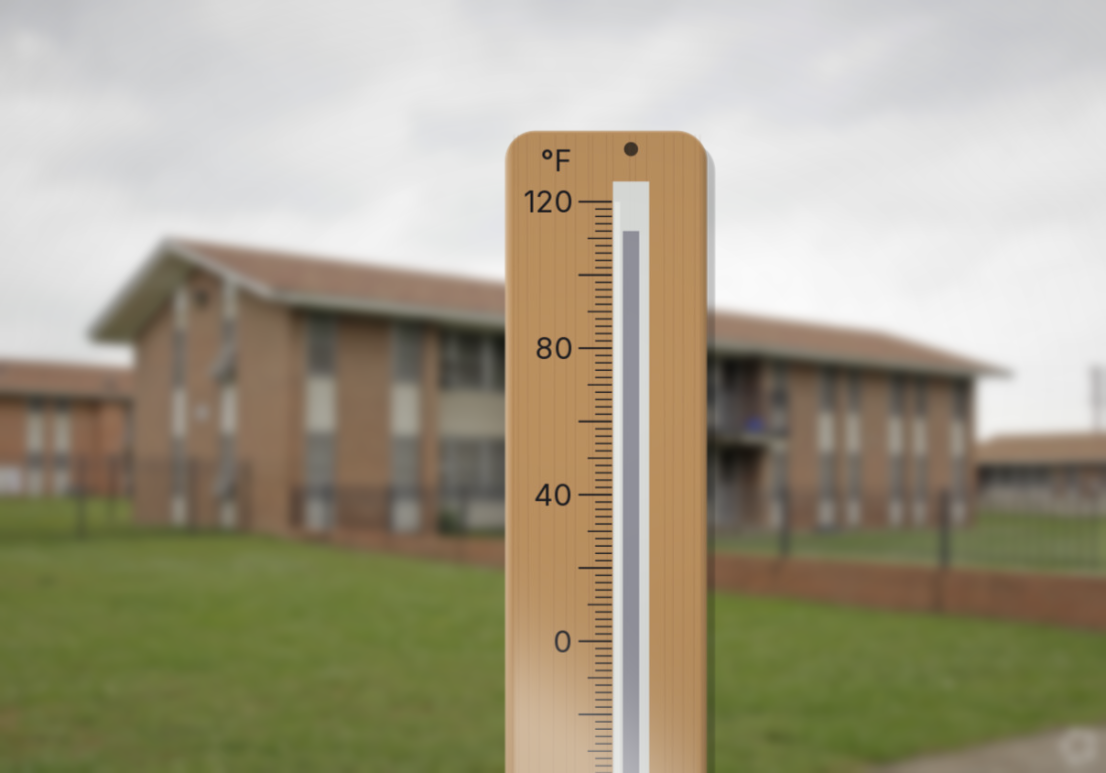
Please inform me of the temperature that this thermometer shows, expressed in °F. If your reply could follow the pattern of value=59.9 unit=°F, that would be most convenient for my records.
value=112 unit=°F
